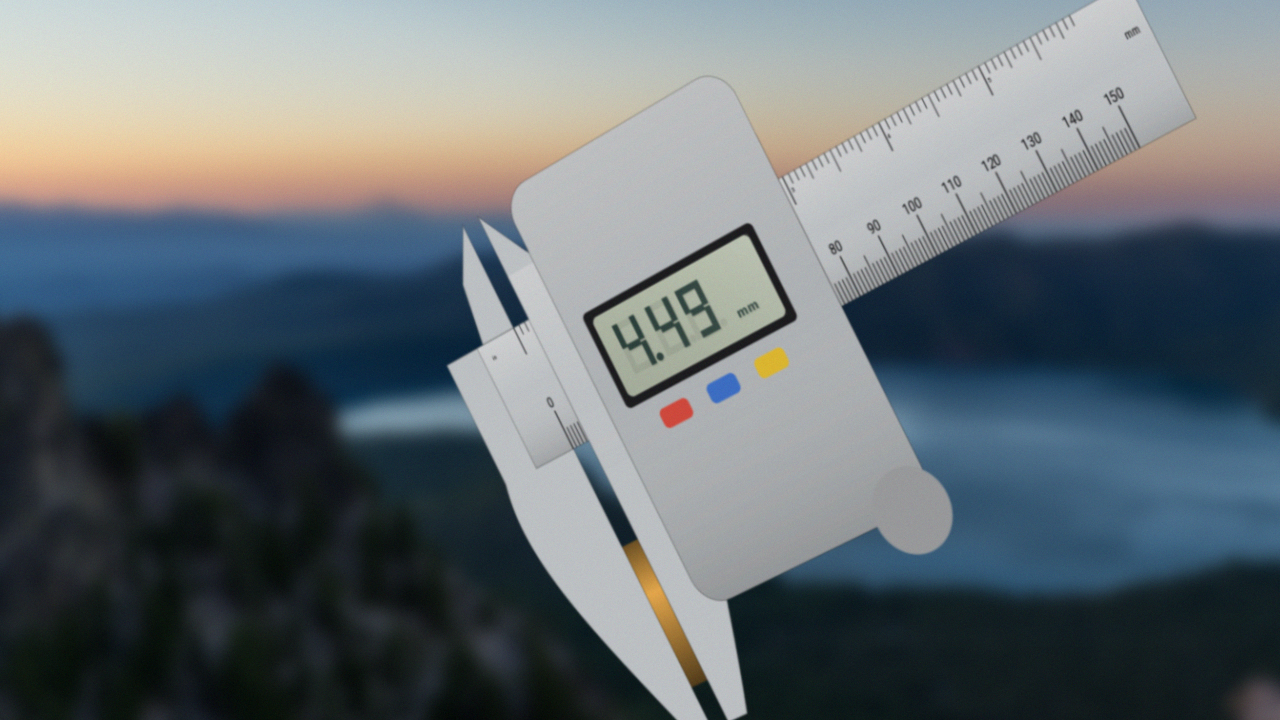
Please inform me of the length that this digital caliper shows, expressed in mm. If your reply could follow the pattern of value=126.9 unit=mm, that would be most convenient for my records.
value=4.49 unit=mm
